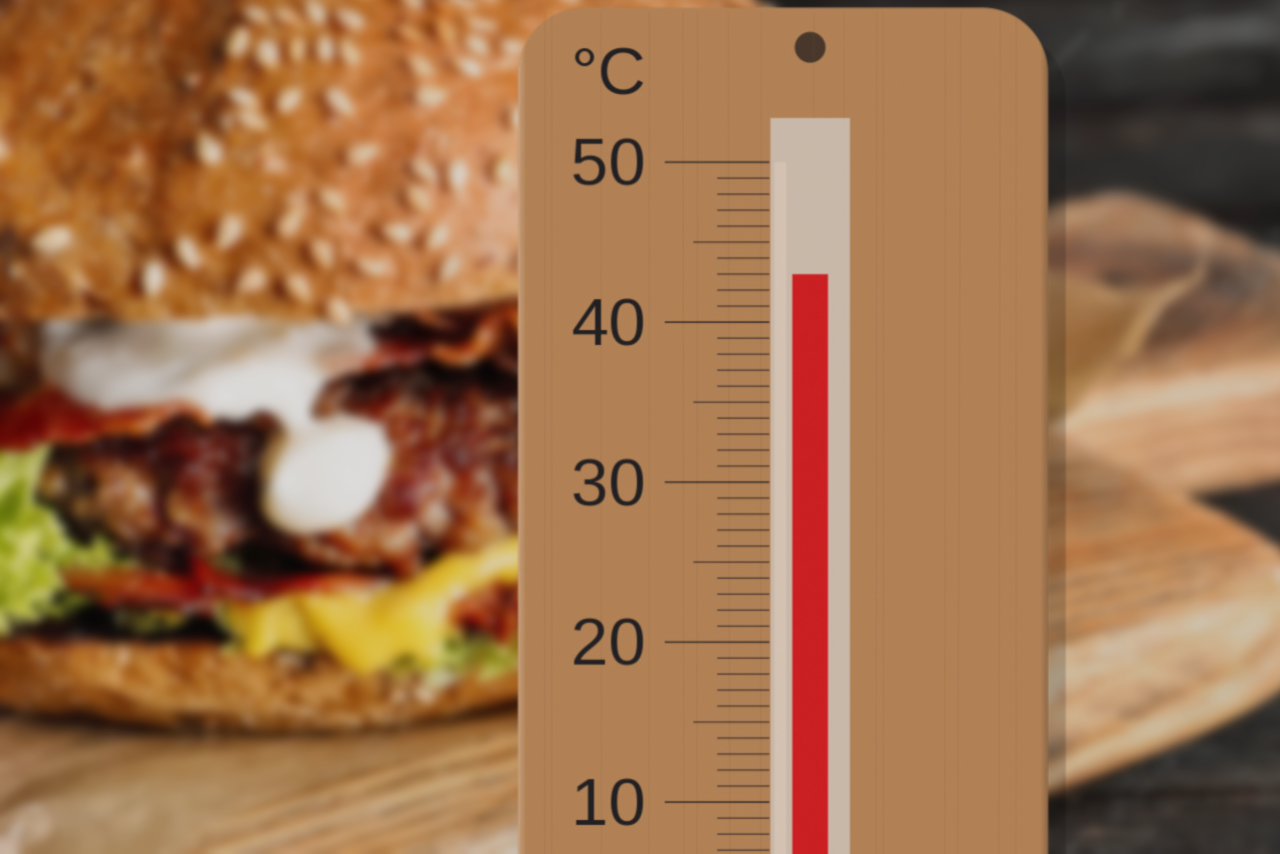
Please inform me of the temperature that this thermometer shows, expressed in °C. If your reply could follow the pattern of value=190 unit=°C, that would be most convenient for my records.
value=43 unit=°C
